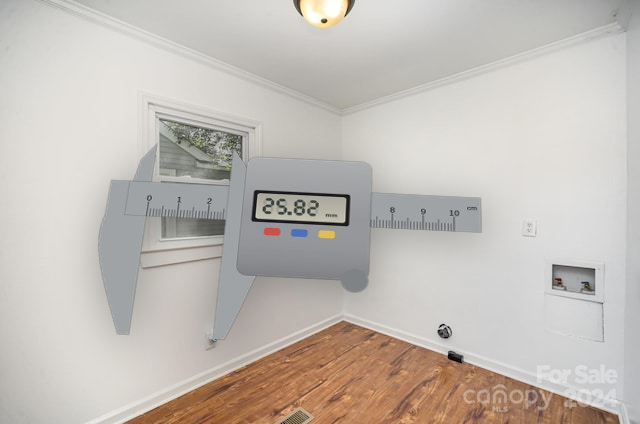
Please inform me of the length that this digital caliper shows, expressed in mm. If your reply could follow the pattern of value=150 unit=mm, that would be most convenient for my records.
value=25.82 unit=mm
